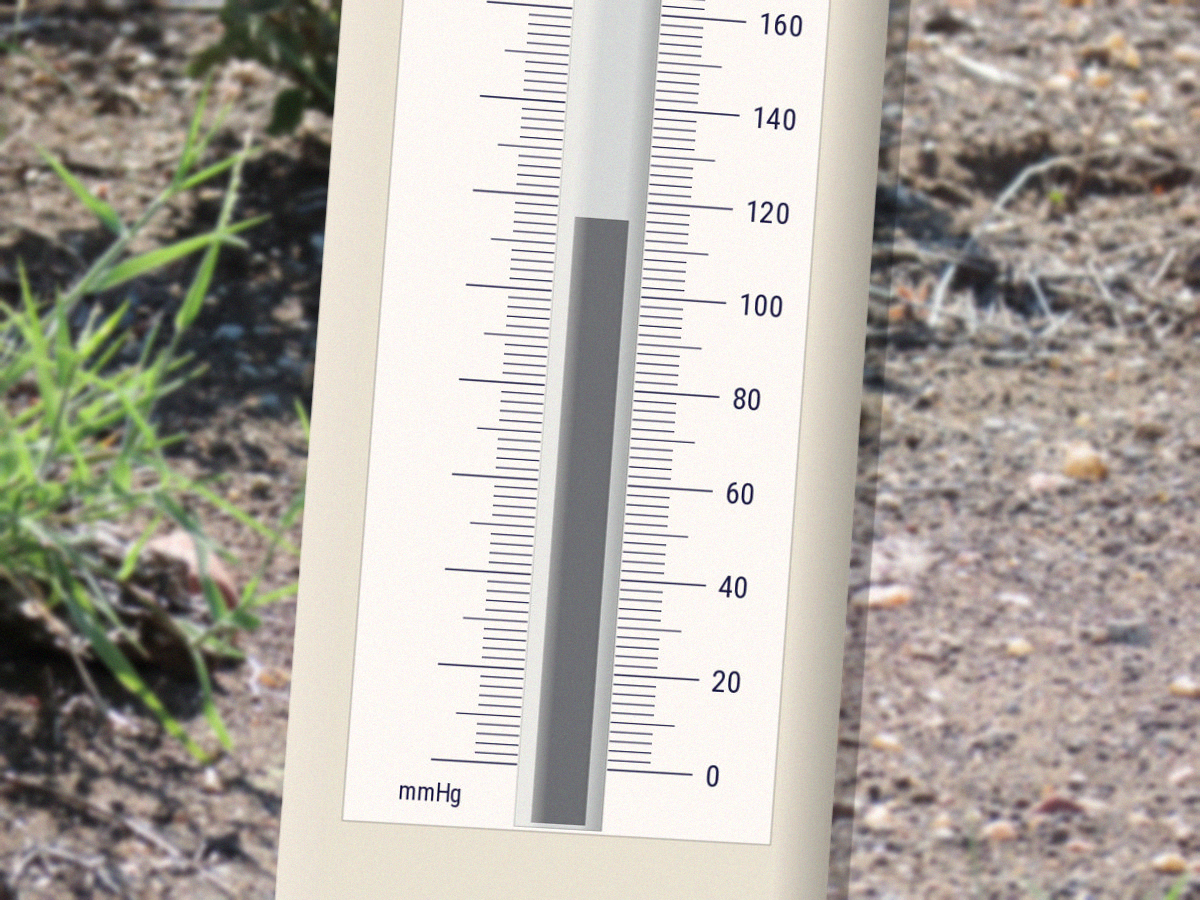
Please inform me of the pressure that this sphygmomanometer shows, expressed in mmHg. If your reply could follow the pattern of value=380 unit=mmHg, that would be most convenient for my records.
value=116 unit=mmHg
